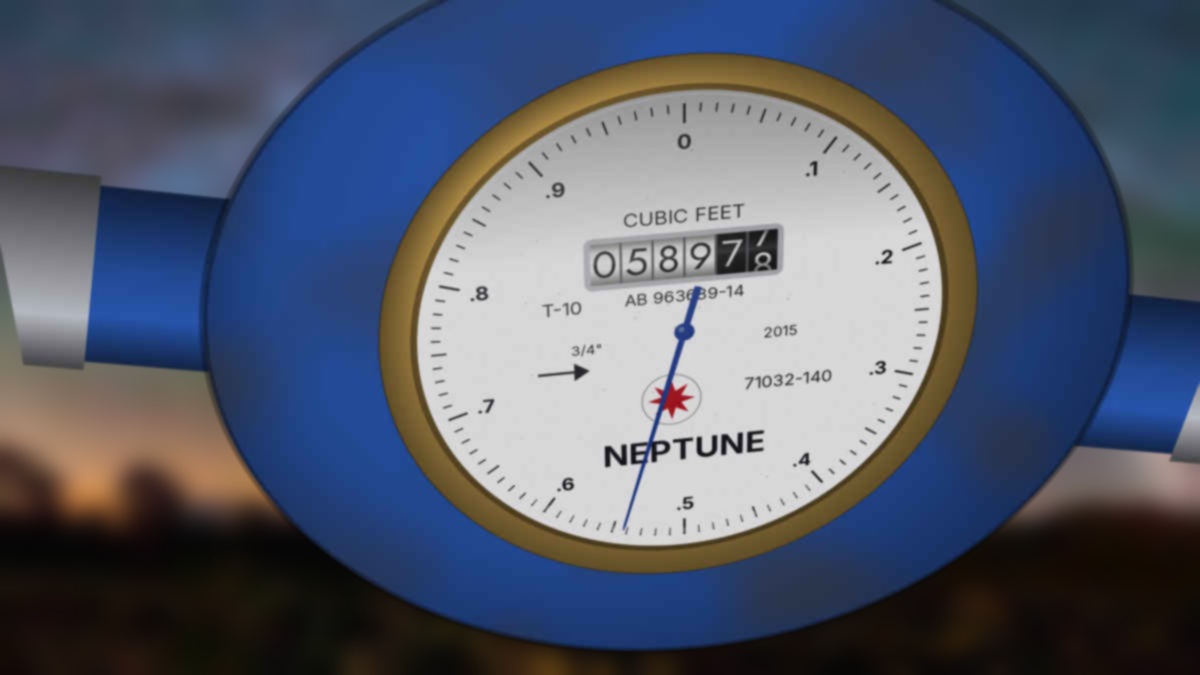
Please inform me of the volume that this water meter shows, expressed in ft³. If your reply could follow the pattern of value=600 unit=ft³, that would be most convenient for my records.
value=58977.54 unit=ft³
